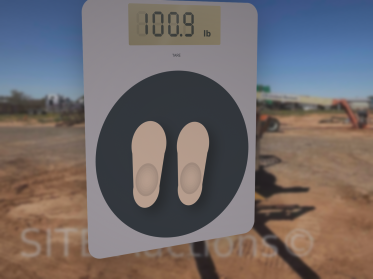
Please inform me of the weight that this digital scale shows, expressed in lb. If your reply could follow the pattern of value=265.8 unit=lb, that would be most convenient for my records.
value=100.9 unit=lb
